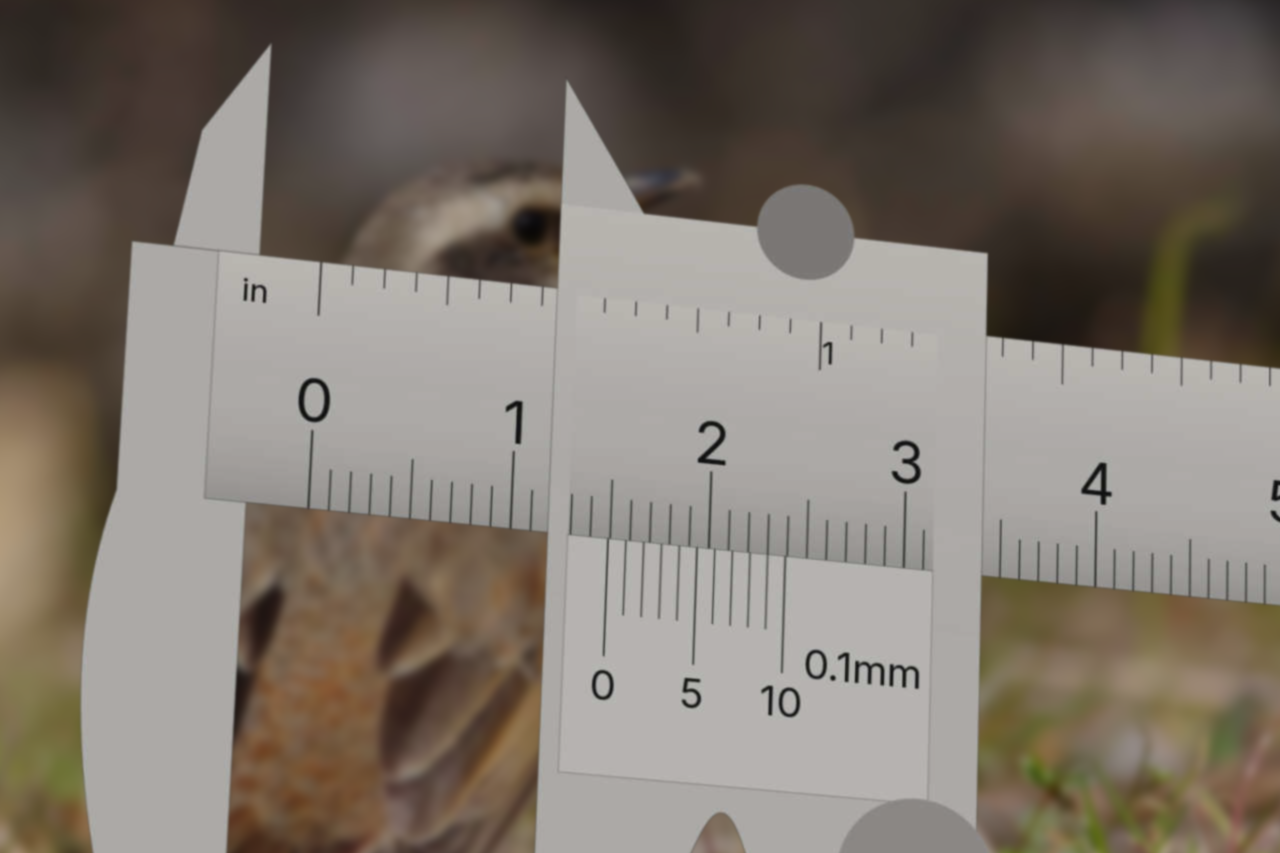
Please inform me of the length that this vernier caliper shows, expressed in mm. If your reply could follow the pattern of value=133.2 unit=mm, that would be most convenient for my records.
value=14.9 unit=mm
